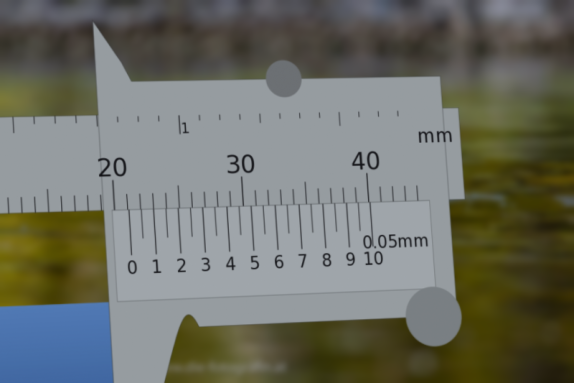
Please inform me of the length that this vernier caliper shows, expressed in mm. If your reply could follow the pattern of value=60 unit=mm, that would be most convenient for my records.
value=21.1 unit=mm
